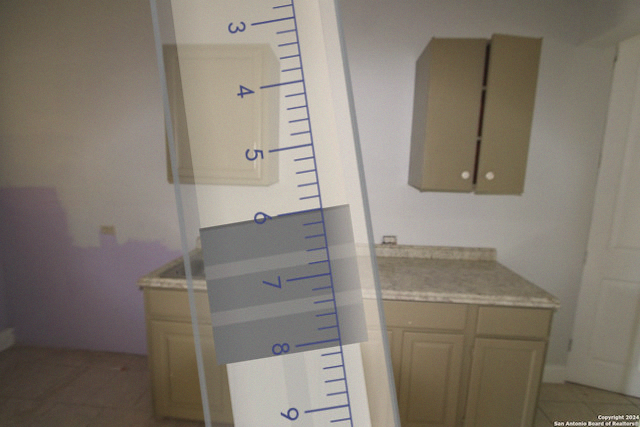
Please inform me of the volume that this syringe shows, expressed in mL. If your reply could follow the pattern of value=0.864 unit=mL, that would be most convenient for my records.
value=6 unit=mL
